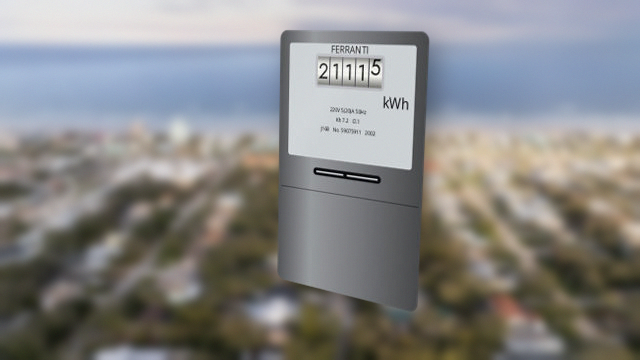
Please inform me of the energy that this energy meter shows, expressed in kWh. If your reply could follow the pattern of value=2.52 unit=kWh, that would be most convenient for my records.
value=21115 unit=kWh
